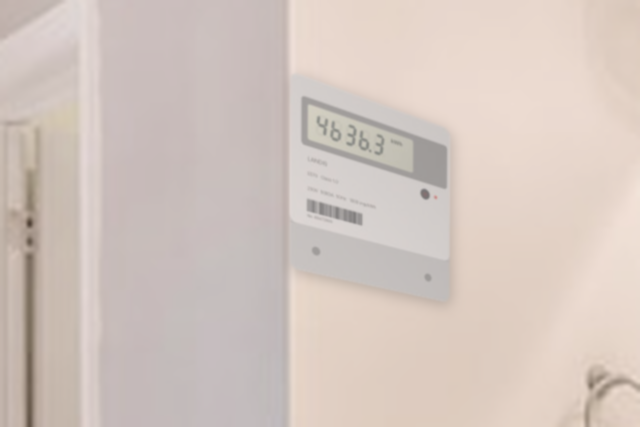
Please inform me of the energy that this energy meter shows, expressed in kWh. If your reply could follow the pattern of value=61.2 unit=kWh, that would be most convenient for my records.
value=4636.3 unit=kWh
